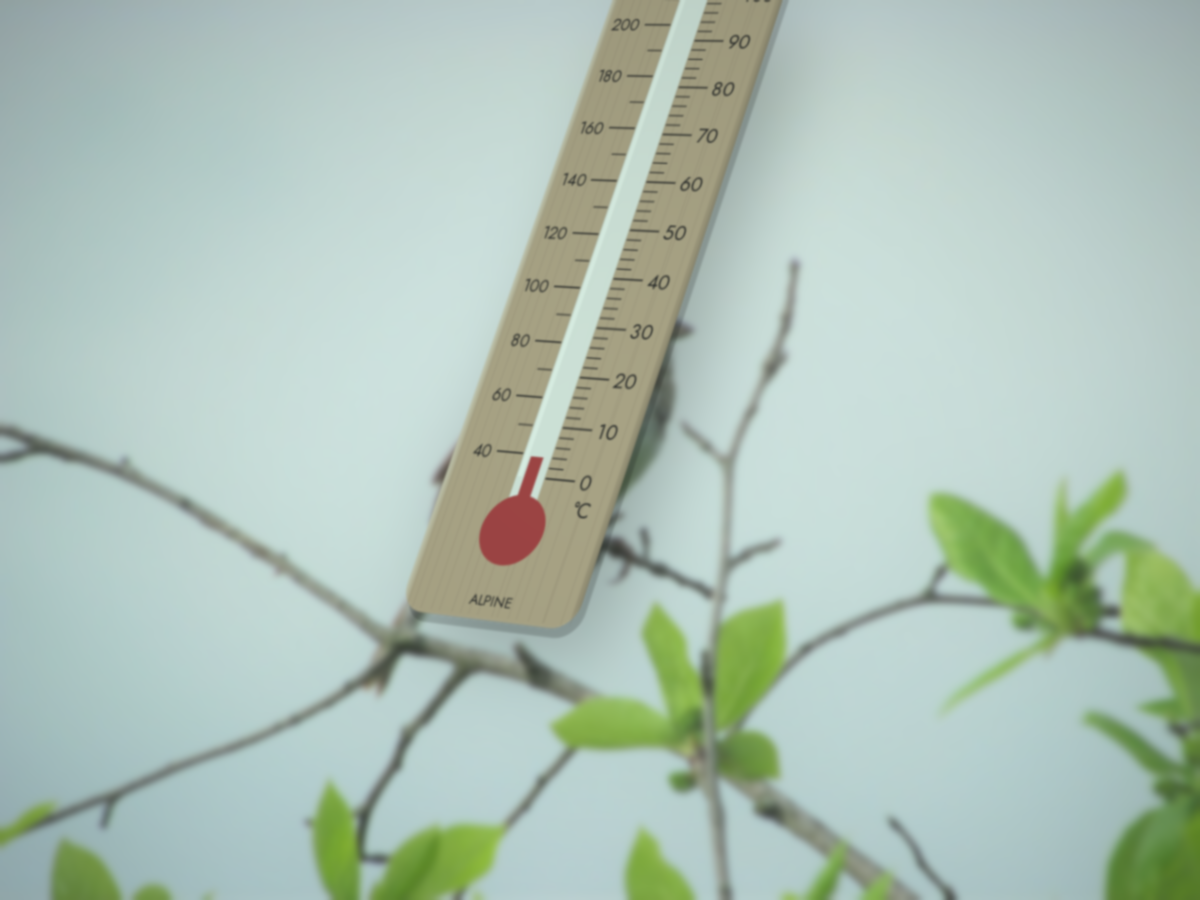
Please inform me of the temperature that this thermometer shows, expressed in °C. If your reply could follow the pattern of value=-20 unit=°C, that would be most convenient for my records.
value=4 unit=°C
